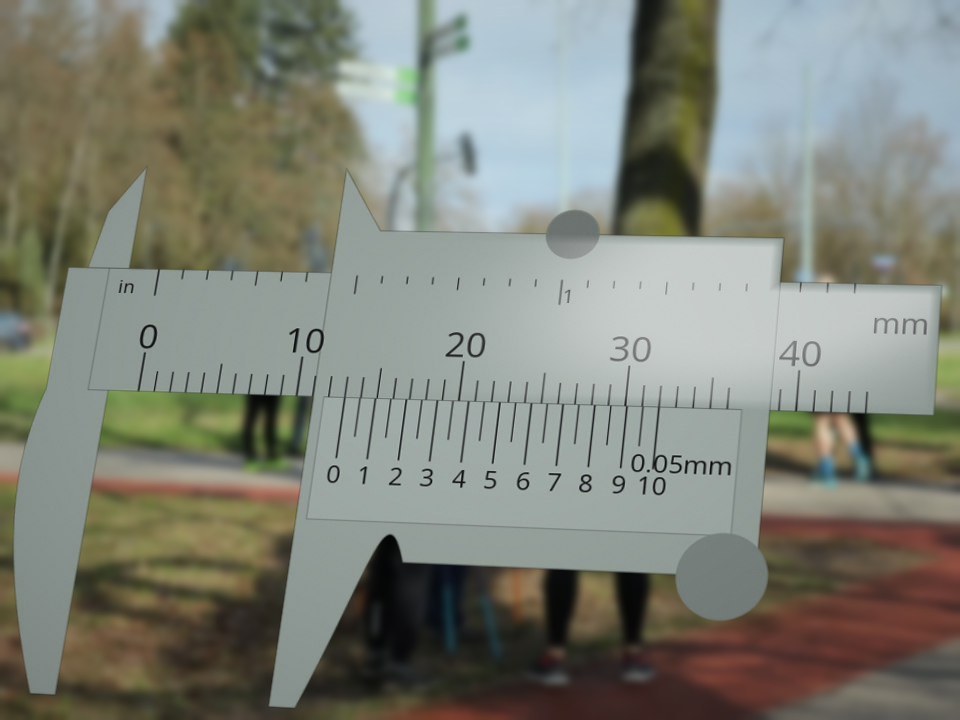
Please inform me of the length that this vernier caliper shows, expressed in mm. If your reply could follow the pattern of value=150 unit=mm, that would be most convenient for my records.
value=13.0 unit=mm
